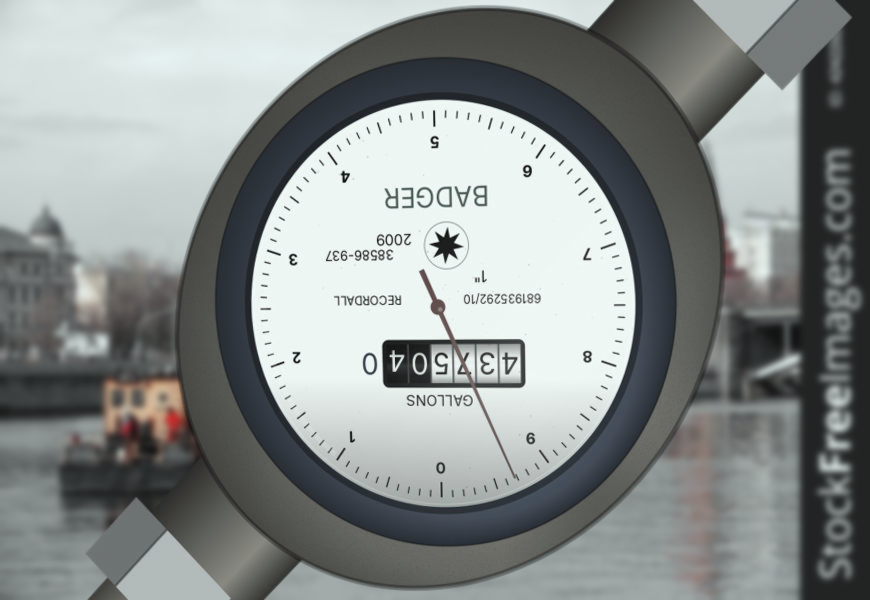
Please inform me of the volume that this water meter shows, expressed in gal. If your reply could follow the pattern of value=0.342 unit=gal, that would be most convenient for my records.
value=4375039.3 unit=gal
